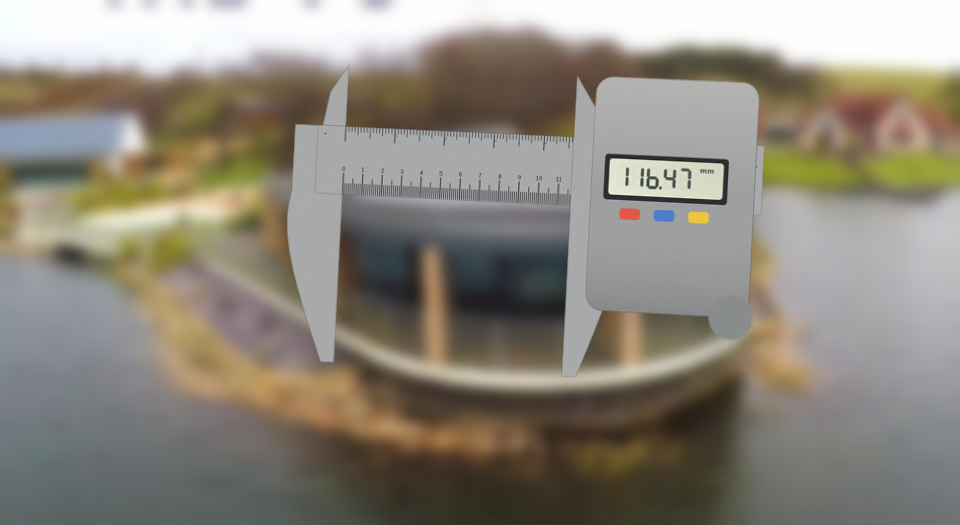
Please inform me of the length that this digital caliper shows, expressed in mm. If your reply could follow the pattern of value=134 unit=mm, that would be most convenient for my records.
value=116.47 unit=mm
